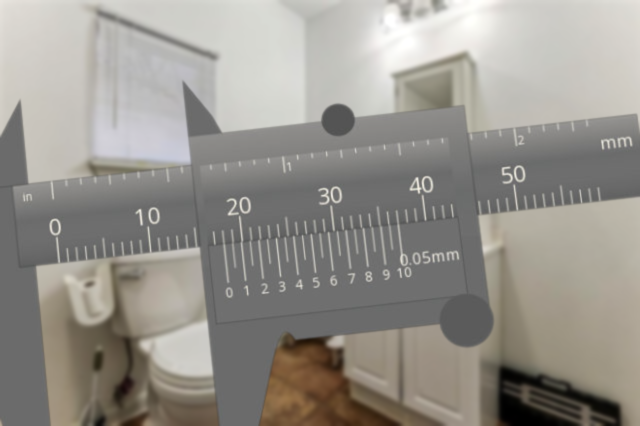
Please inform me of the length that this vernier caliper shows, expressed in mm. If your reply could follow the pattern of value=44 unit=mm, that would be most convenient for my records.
value=18.0 unit=mm
